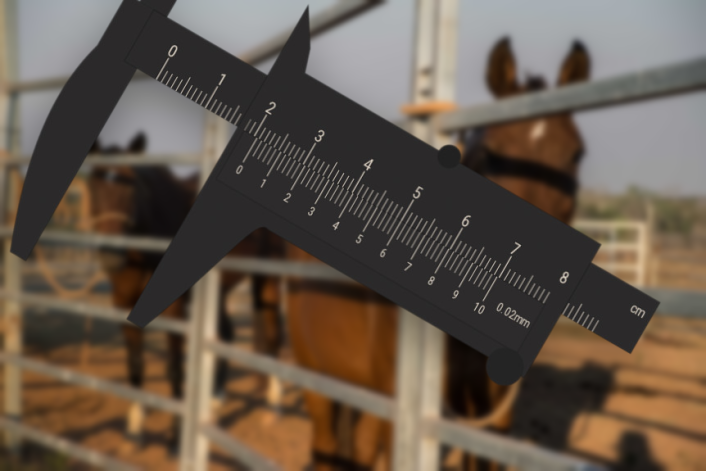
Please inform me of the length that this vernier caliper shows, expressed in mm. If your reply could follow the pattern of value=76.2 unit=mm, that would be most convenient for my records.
value=20.6 unit=mm
